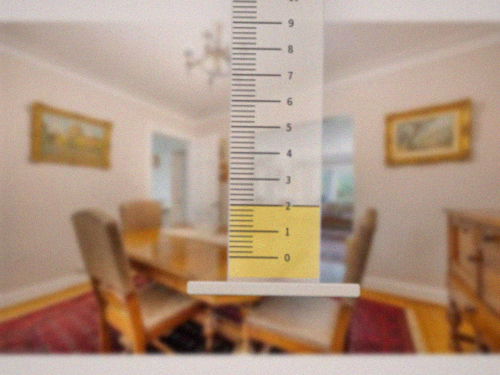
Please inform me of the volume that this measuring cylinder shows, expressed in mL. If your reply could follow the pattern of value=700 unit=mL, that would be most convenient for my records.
value=2 unit=mL
